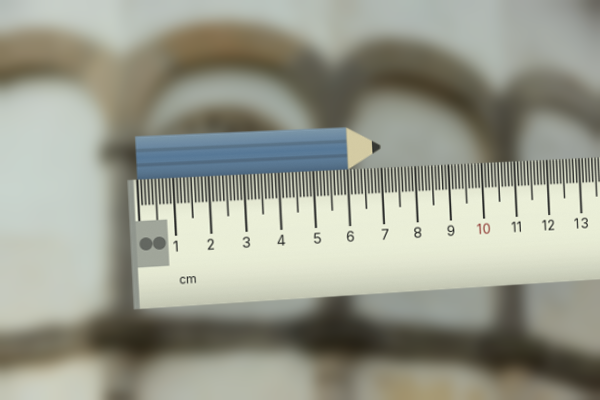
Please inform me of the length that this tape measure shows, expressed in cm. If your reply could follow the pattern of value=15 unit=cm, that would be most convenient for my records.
value=7 unit=cm
